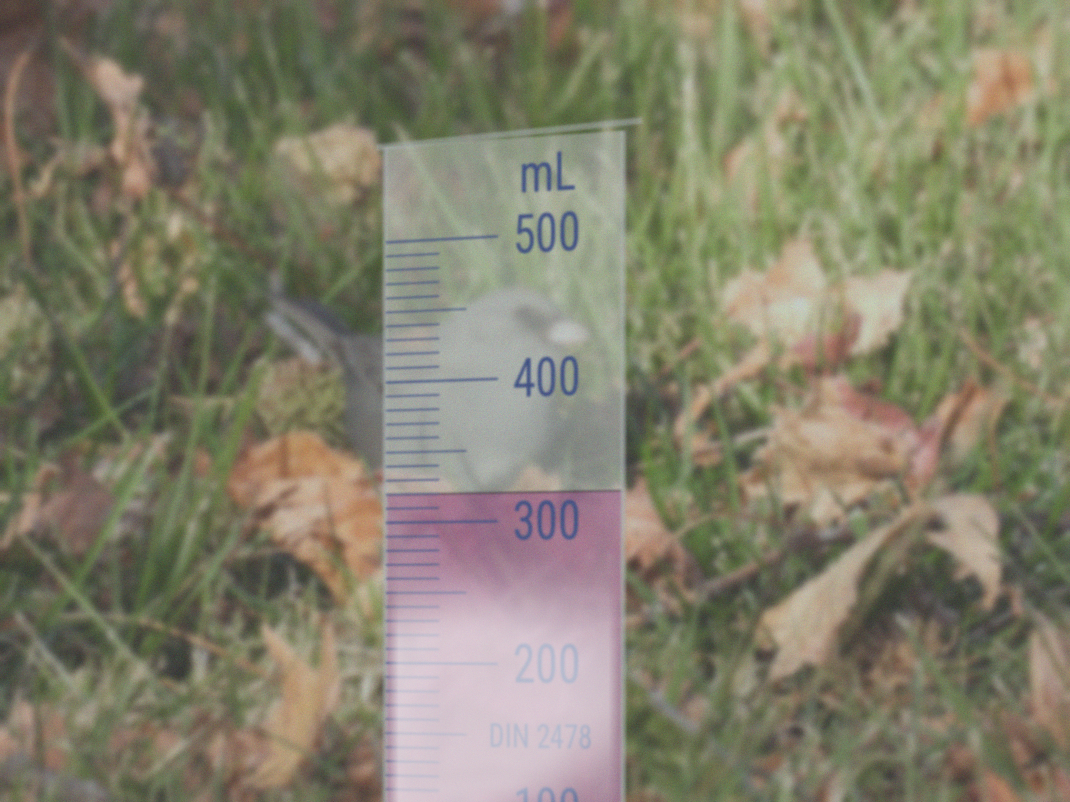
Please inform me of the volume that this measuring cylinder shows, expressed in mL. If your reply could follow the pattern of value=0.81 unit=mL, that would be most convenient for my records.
value=320 unit=mL
